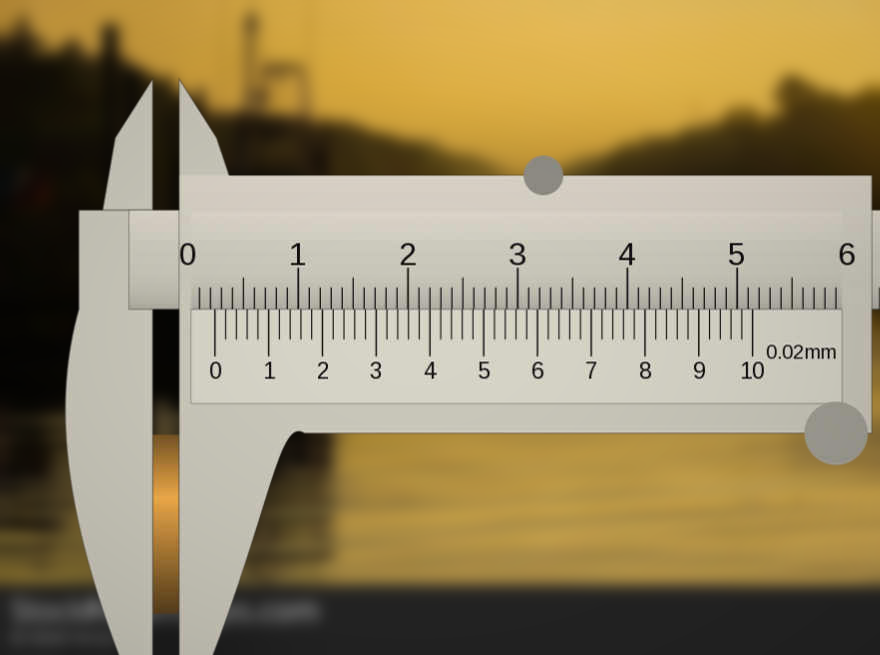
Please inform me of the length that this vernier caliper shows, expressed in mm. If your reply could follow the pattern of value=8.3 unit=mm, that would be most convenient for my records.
value=2.4 unit=mm
